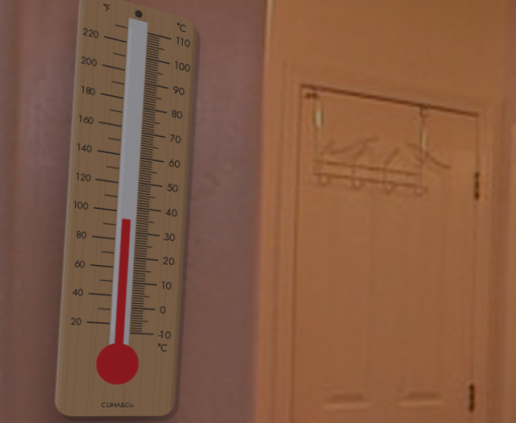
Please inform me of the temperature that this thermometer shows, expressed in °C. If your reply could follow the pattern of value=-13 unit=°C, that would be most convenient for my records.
value=35 unit=°C
